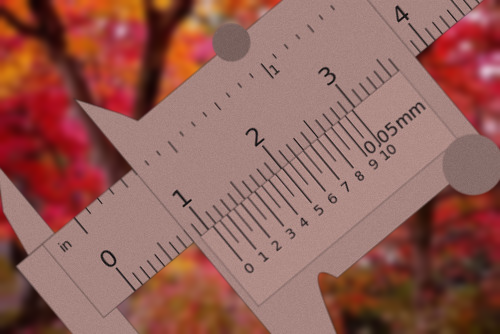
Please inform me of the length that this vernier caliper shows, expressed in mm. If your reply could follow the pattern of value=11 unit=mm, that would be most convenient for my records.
value=10.6 unit=mm
